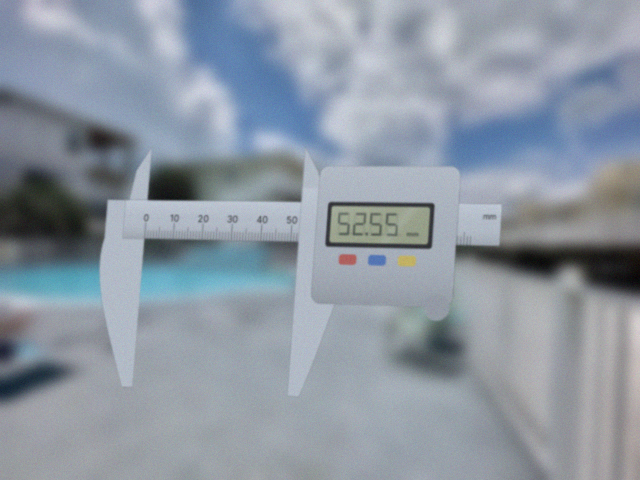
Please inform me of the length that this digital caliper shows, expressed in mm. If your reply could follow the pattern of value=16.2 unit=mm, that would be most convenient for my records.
value=52.55 unit=mm
